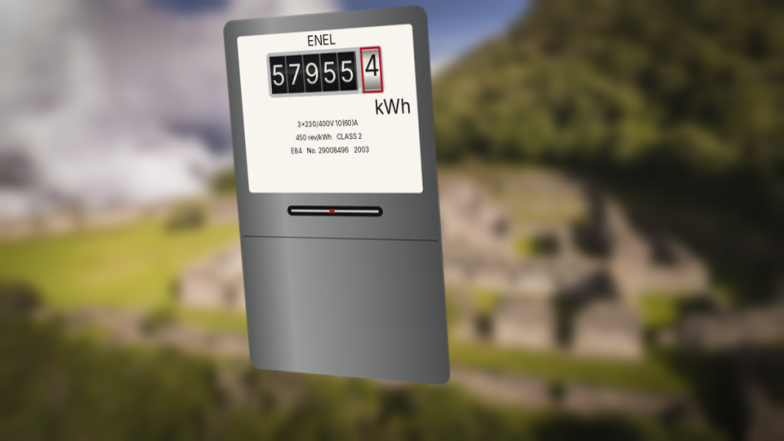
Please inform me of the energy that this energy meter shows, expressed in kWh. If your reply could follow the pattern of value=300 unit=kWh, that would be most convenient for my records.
value=57955.4 unit=kWh
